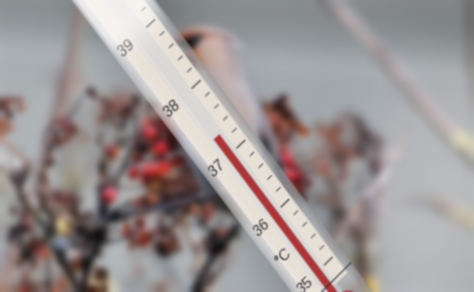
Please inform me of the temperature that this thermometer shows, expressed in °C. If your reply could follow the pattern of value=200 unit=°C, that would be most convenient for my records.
value=37.3 unit=°C
